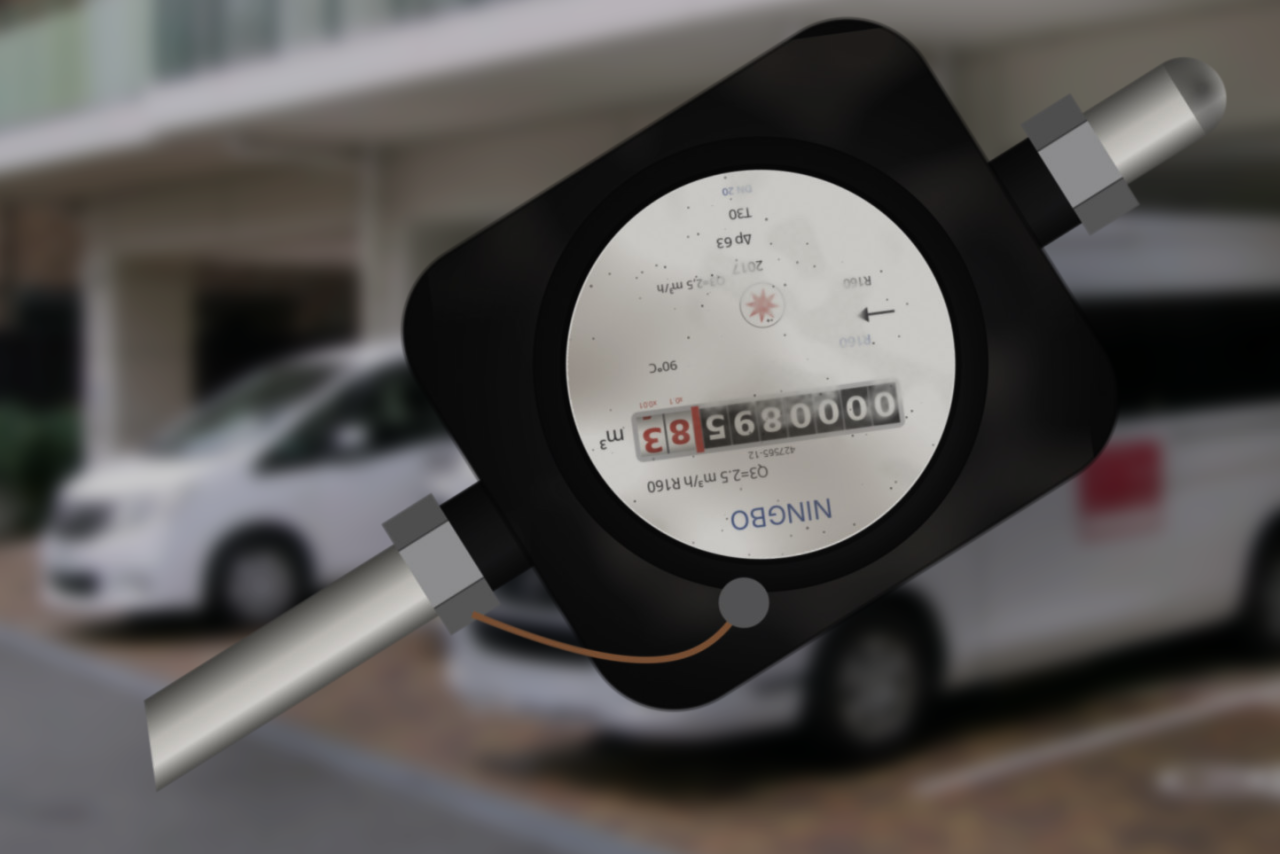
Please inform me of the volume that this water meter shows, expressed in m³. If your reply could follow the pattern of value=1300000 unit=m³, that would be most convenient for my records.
value=895.83 unit=m³
